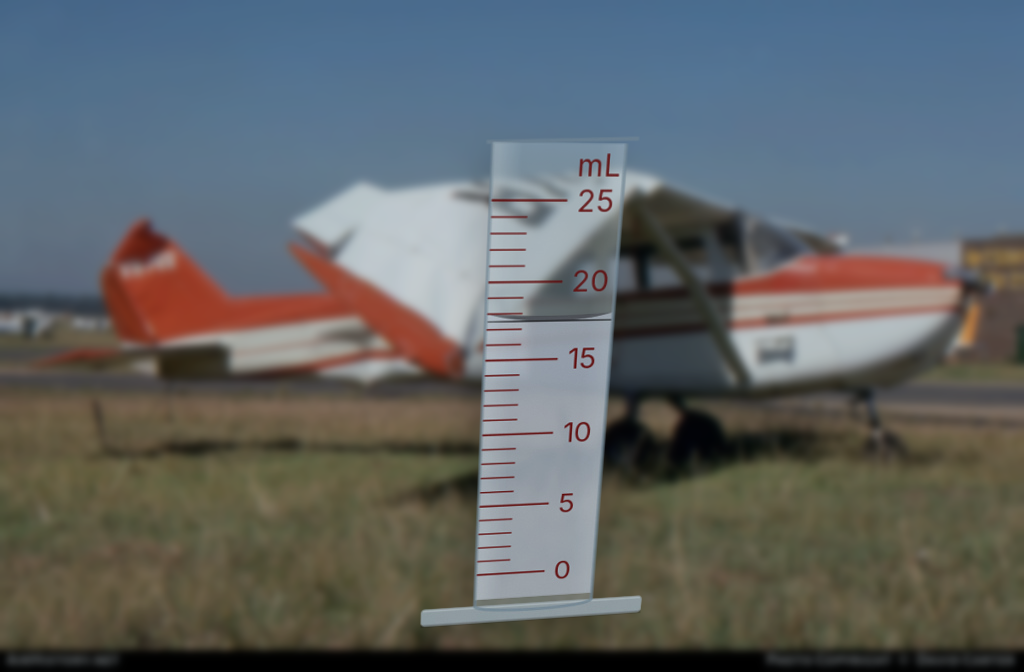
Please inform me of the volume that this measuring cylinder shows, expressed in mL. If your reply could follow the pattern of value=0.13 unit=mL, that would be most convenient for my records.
value=17.5 unit=mL
